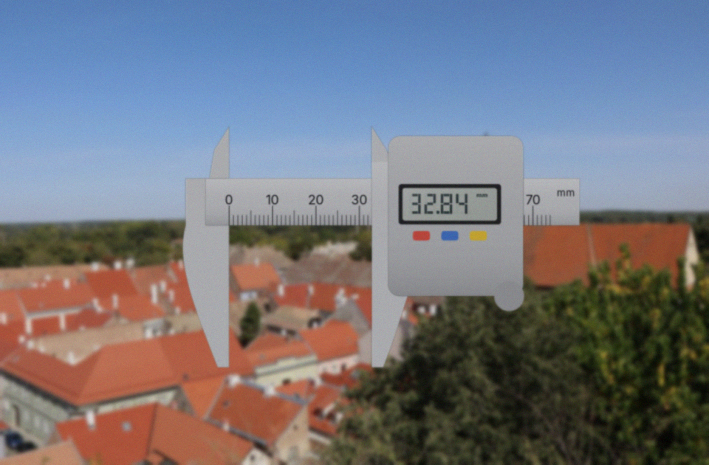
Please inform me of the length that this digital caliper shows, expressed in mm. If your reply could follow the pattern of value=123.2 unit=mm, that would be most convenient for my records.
value=32.84 unit=mm
